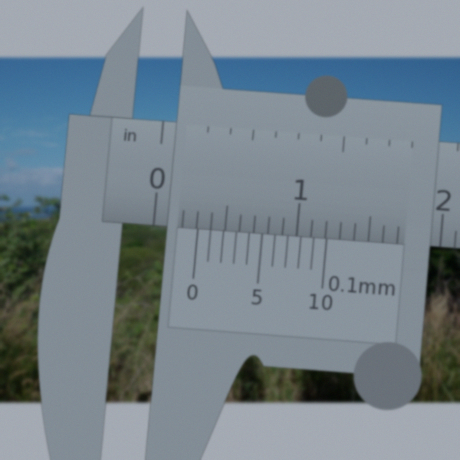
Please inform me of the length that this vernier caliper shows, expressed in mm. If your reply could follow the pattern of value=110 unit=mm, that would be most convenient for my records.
value=3.1 unit=mm
